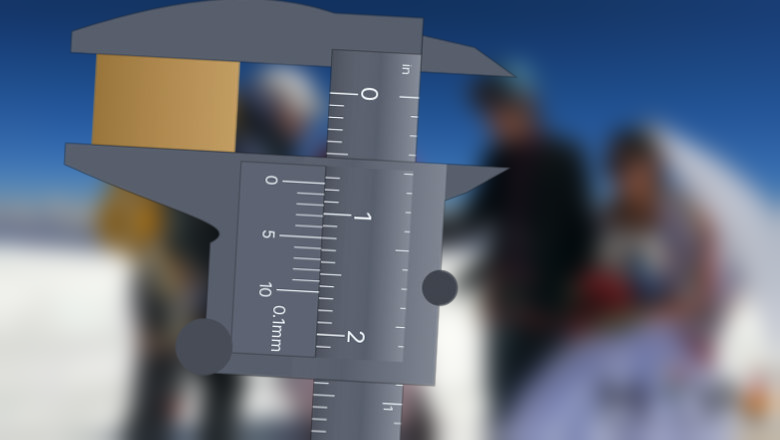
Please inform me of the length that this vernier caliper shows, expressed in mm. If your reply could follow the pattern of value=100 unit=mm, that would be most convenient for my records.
value=7.5 unit=mm
